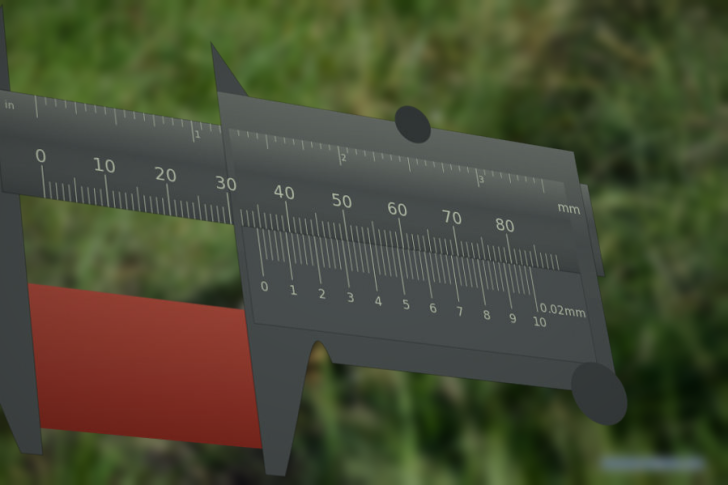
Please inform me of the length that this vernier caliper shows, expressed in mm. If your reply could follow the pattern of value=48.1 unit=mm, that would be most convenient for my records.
value=34.4 unit=mm
